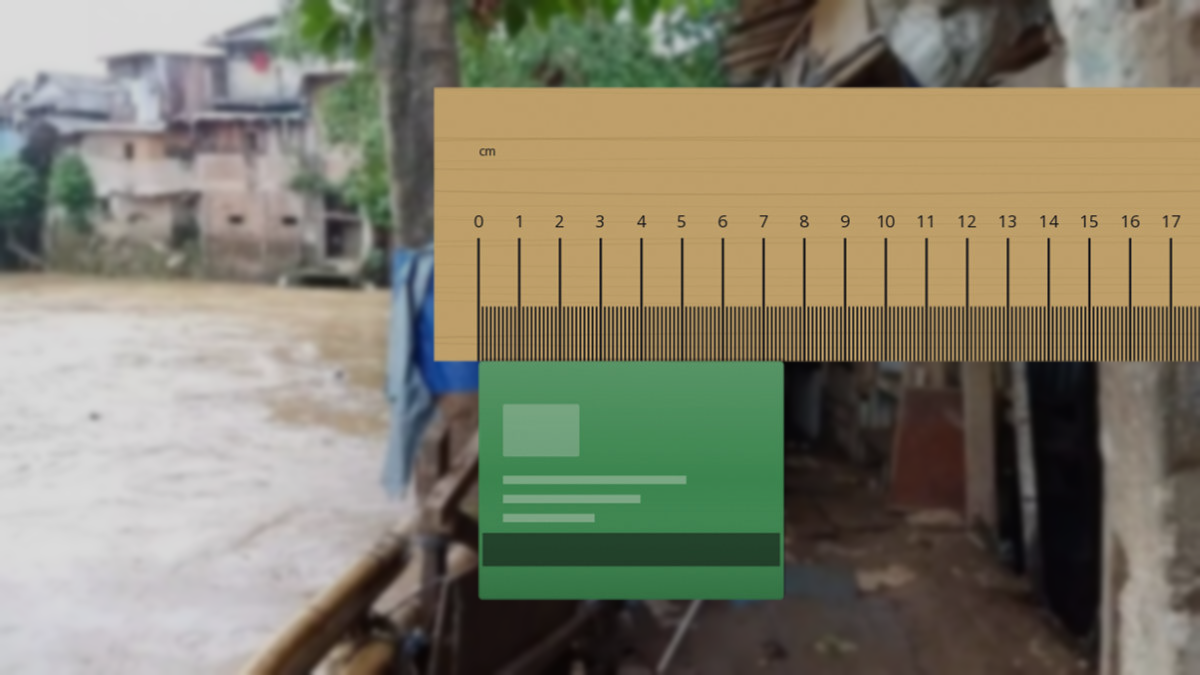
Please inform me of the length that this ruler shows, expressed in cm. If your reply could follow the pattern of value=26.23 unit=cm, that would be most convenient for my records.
value=7.5 unit=cm
